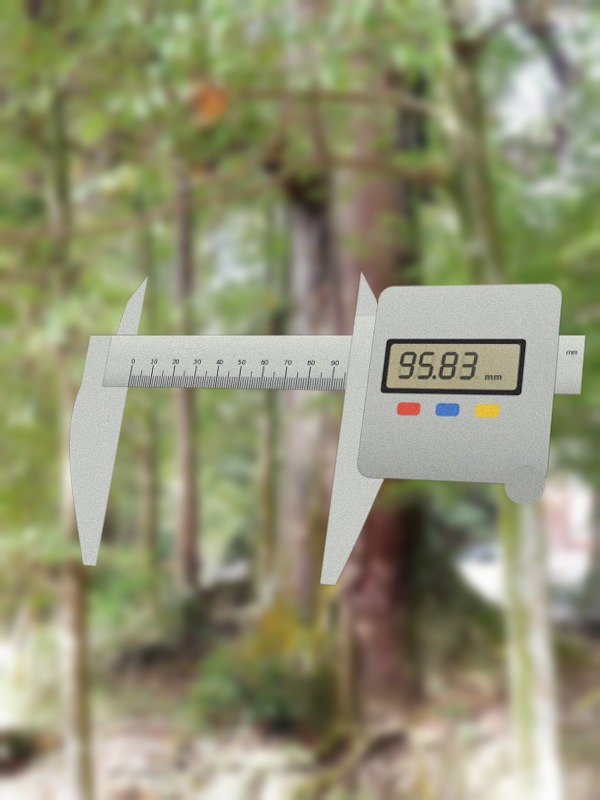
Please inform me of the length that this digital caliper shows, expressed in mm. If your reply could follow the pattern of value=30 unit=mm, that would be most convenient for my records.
value=95.83 unit=mm
